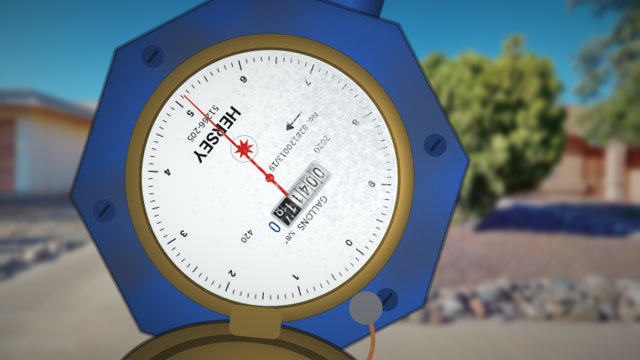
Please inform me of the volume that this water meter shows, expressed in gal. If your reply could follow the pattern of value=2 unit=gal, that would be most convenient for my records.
value=41175.1 unit=gal
